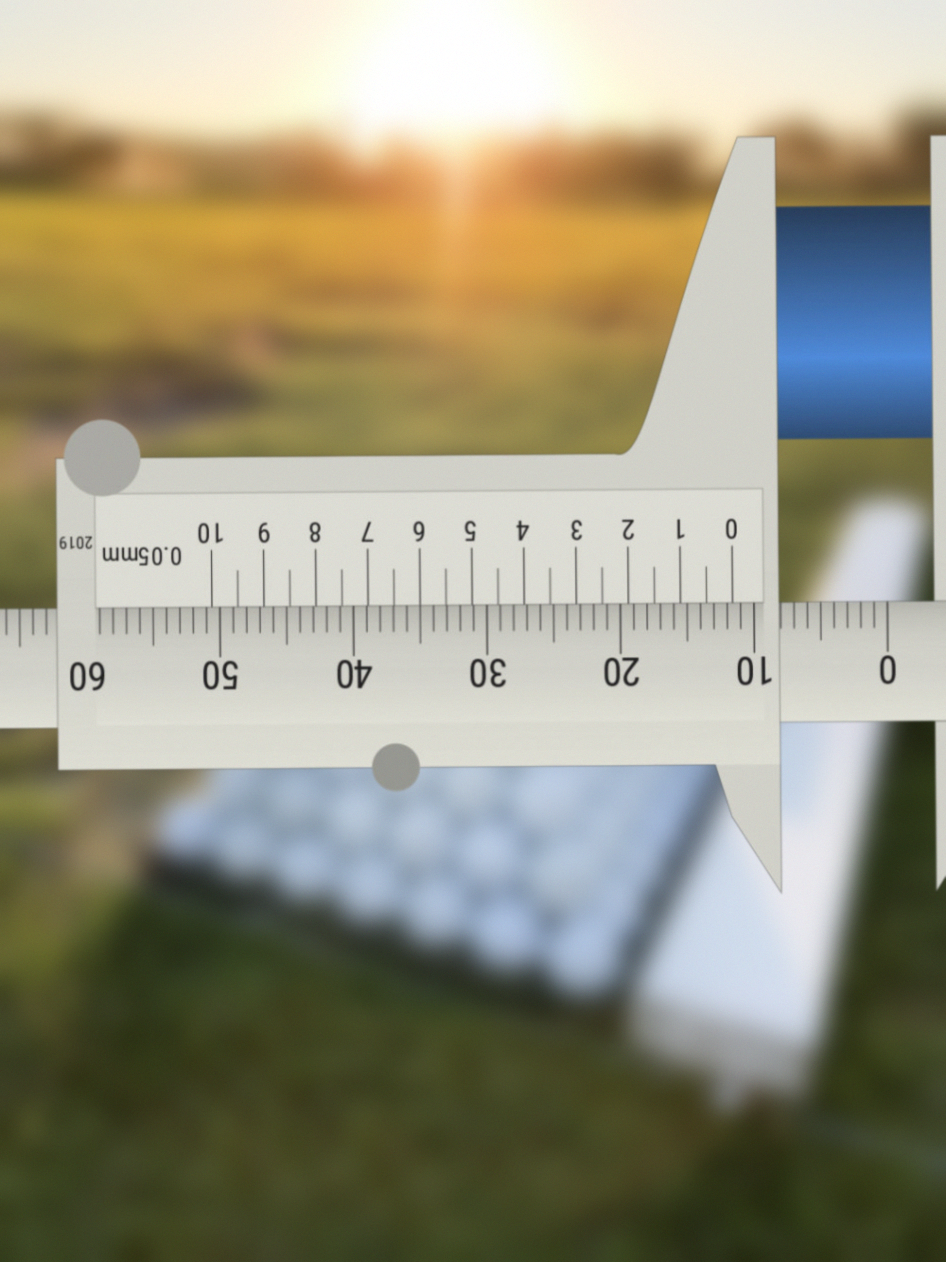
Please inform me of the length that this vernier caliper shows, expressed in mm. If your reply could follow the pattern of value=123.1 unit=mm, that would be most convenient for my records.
value=11.6 unit=mm
